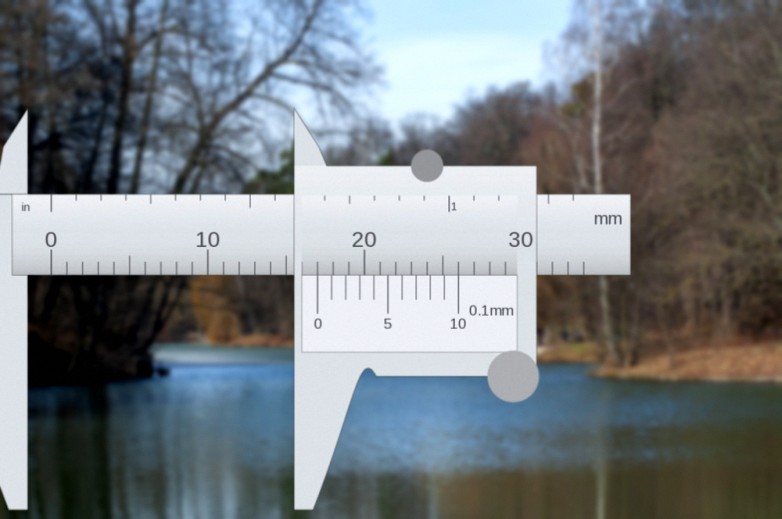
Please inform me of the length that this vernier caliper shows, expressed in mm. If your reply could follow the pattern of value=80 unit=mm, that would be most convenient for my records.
value=17.0 unit=mm
